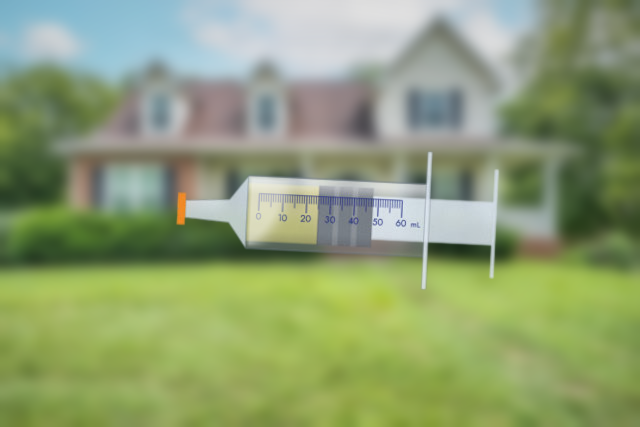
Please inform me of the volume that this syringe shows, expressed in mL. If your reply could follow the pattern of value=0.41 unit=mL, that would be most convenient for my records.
value=25 unit=mL
